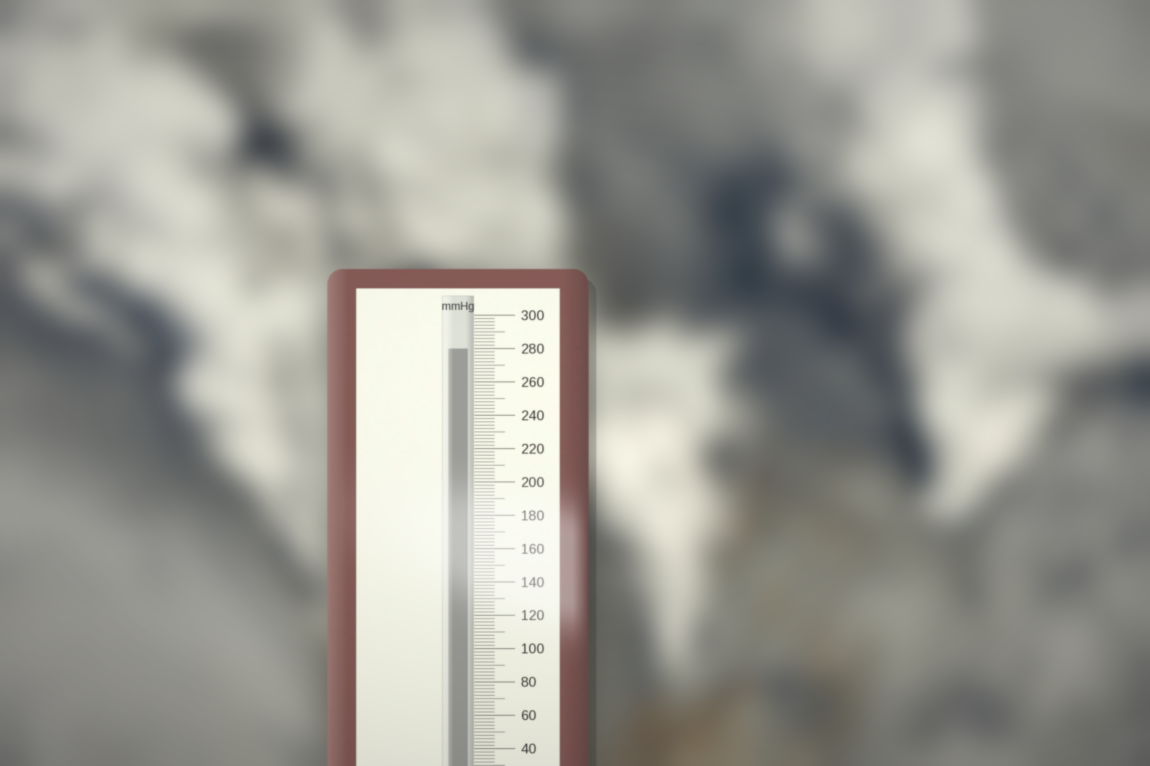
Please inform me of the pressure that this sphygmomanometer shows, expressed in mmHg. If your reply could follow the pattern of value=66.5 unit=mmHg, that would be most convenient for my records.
value=280 unit=mmHg
